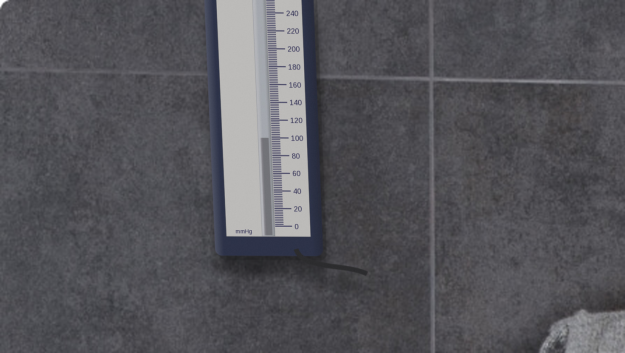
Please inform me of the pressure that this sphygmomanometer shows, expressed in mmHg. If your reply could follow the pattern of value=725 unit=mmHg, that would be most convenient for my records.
value=100 unit=mmHg
